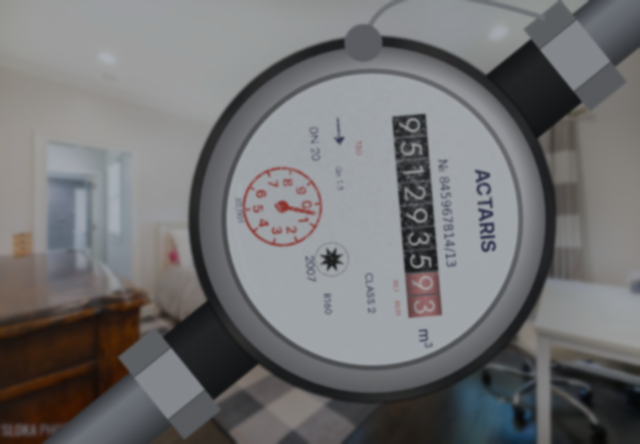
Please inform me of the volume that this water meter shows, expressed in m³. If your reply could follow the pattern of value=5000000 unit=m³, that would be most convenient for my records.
value=9512935.930 unit=m³
